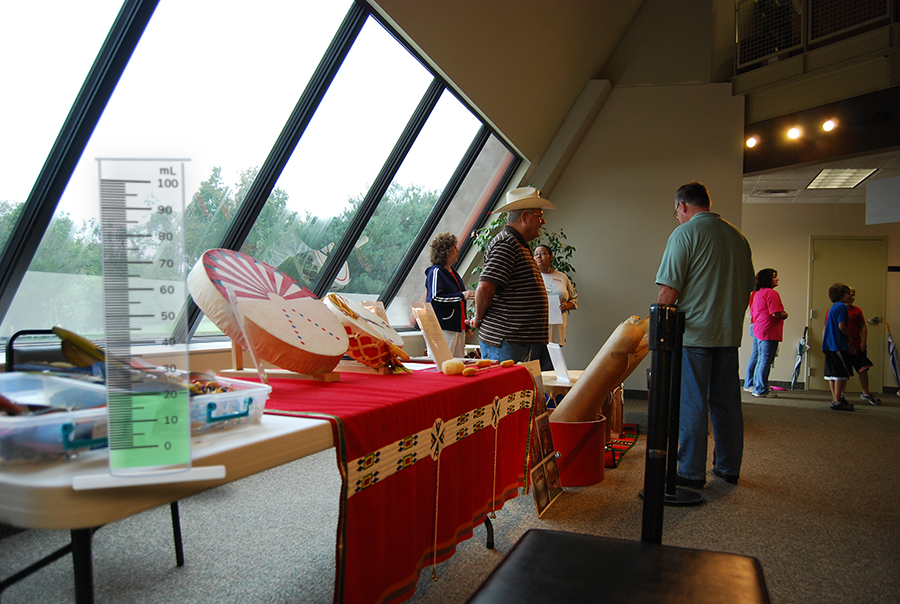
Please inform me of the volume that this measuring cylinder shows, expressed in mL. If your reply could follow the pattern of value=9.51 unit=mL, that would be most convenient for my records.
value=20 unit=mL
